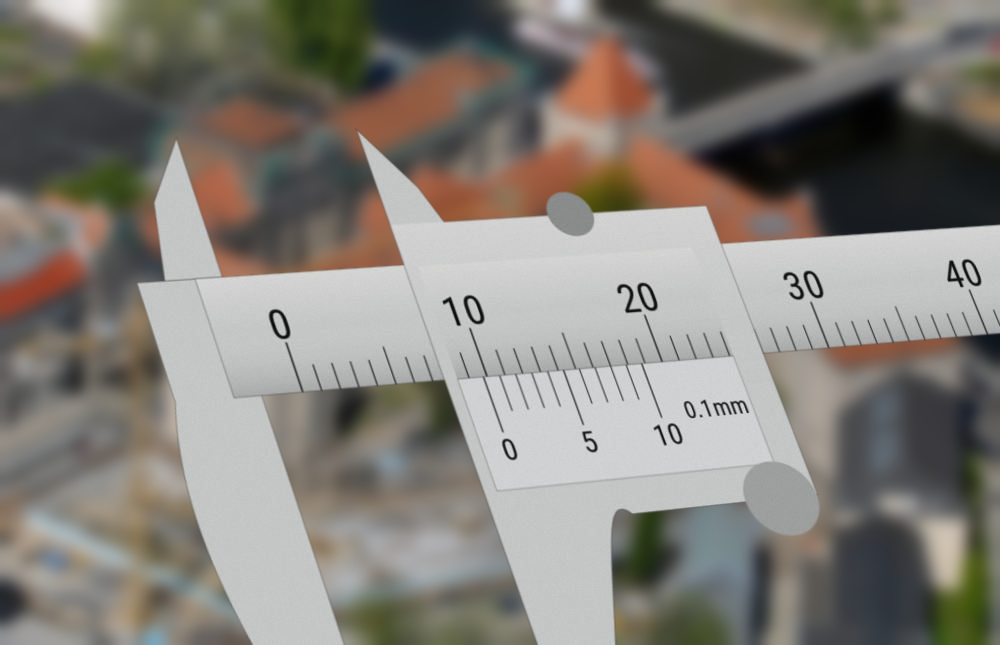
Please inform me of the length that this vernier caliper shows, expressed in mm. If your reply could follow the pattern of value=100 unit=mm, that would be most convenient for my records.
value=9.8 unit=mm
